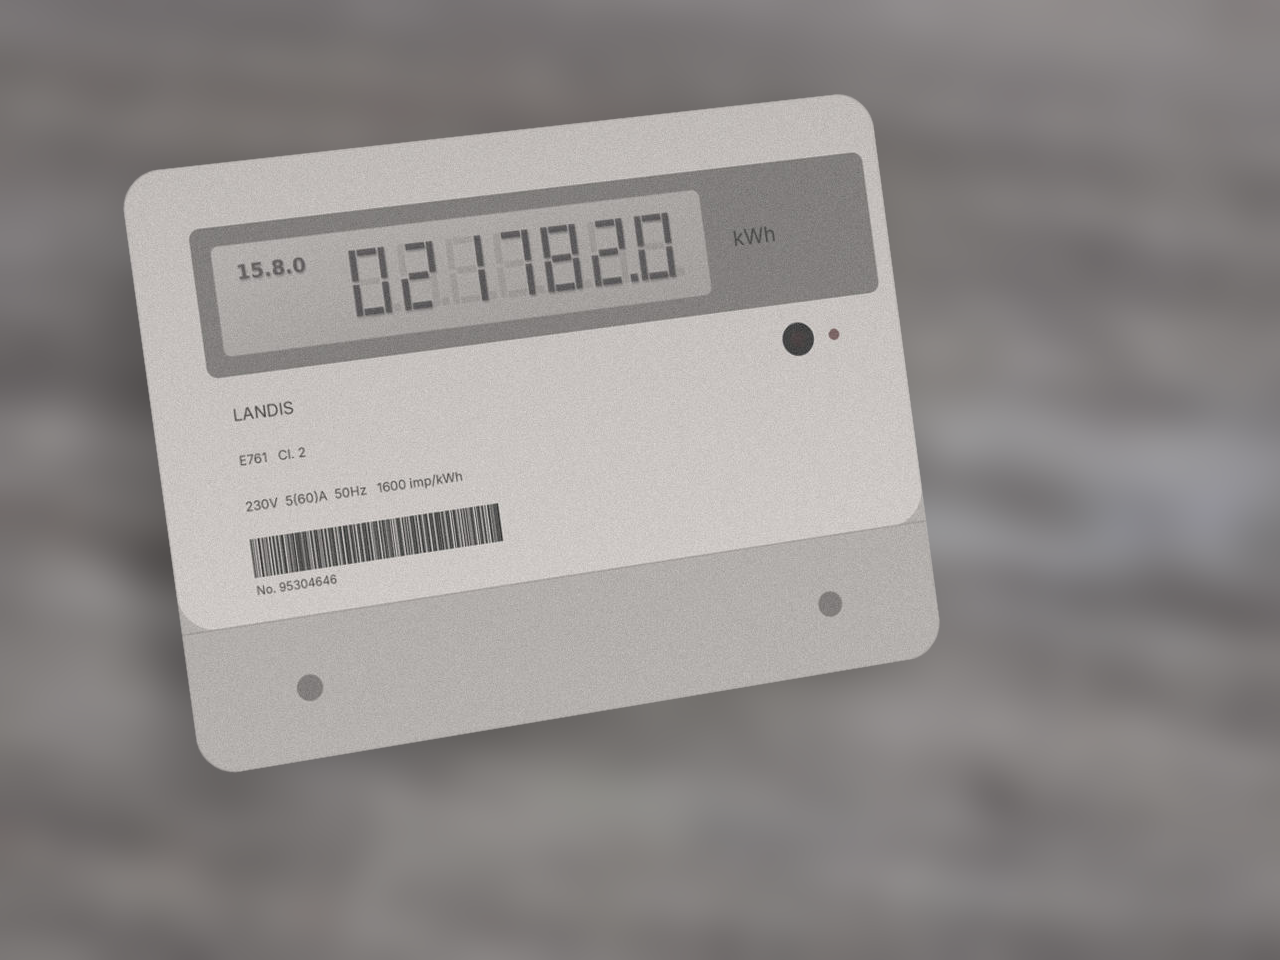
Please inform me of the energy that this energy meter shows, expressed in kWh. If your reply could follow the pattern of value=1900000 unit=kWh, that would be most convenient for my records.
value=21782.0 unit=kWh
